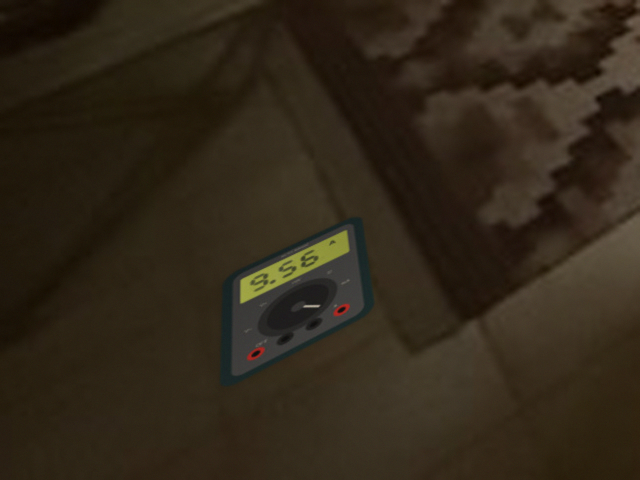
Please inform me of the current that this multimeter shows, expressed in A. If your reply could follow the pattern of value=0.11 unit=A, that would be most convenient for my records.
value=9.56 unit=A
